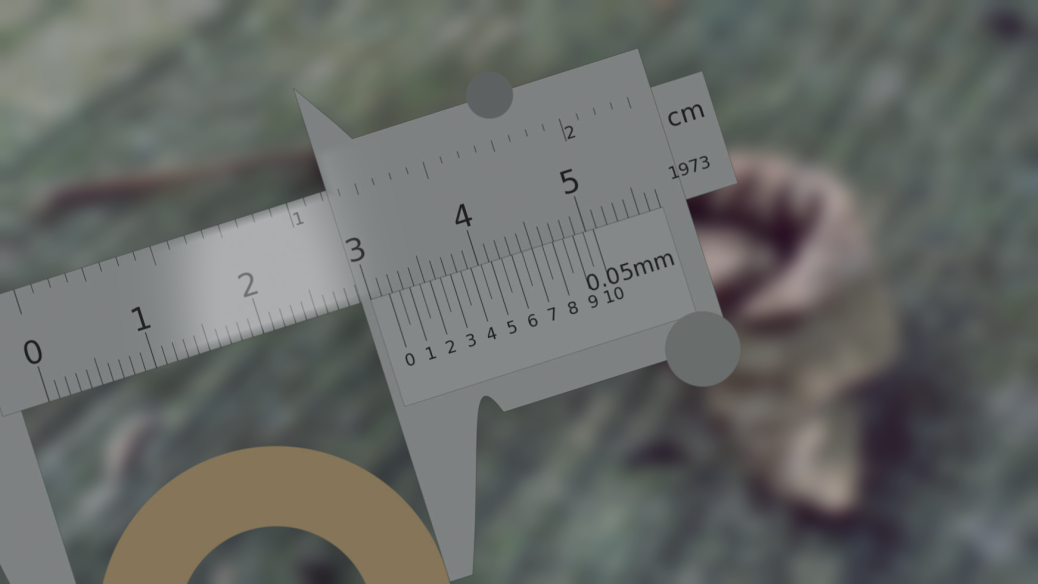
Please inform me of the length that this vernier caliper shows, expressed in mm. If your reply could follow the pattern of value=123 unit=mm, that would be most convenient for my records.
value=31.7 unit=mm
